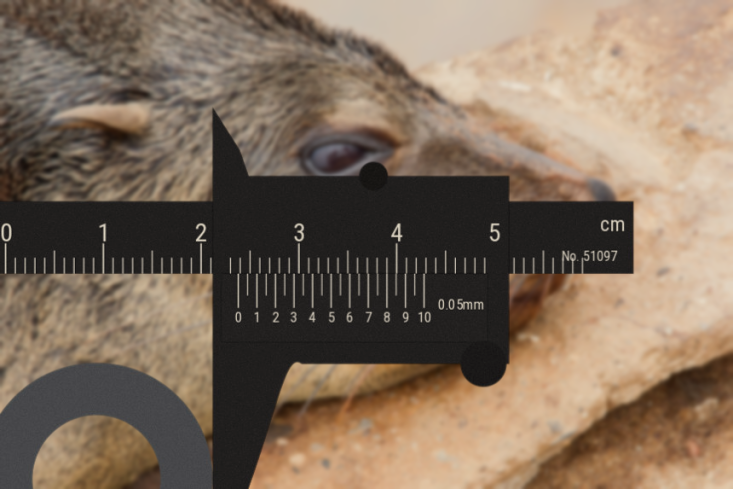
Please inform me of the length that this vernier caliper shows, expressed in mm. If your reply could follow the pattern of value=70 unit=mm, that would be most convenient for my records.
value=23.8 unit=mm
